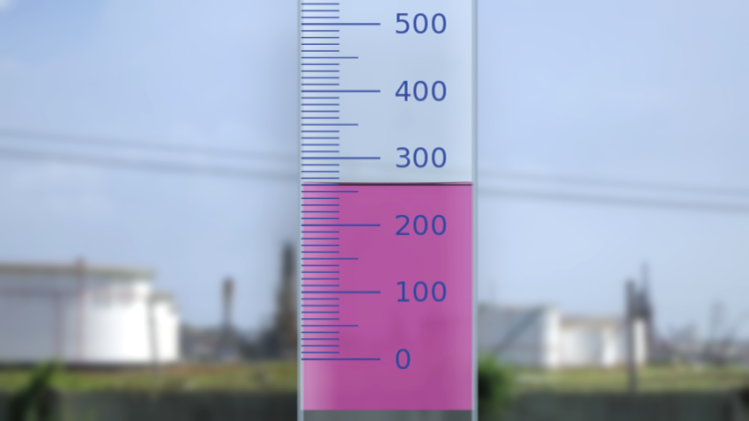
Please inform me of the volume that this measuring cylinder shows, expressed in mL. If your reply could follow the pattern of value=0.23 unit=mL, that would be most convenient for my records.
value=260 unit=mL
